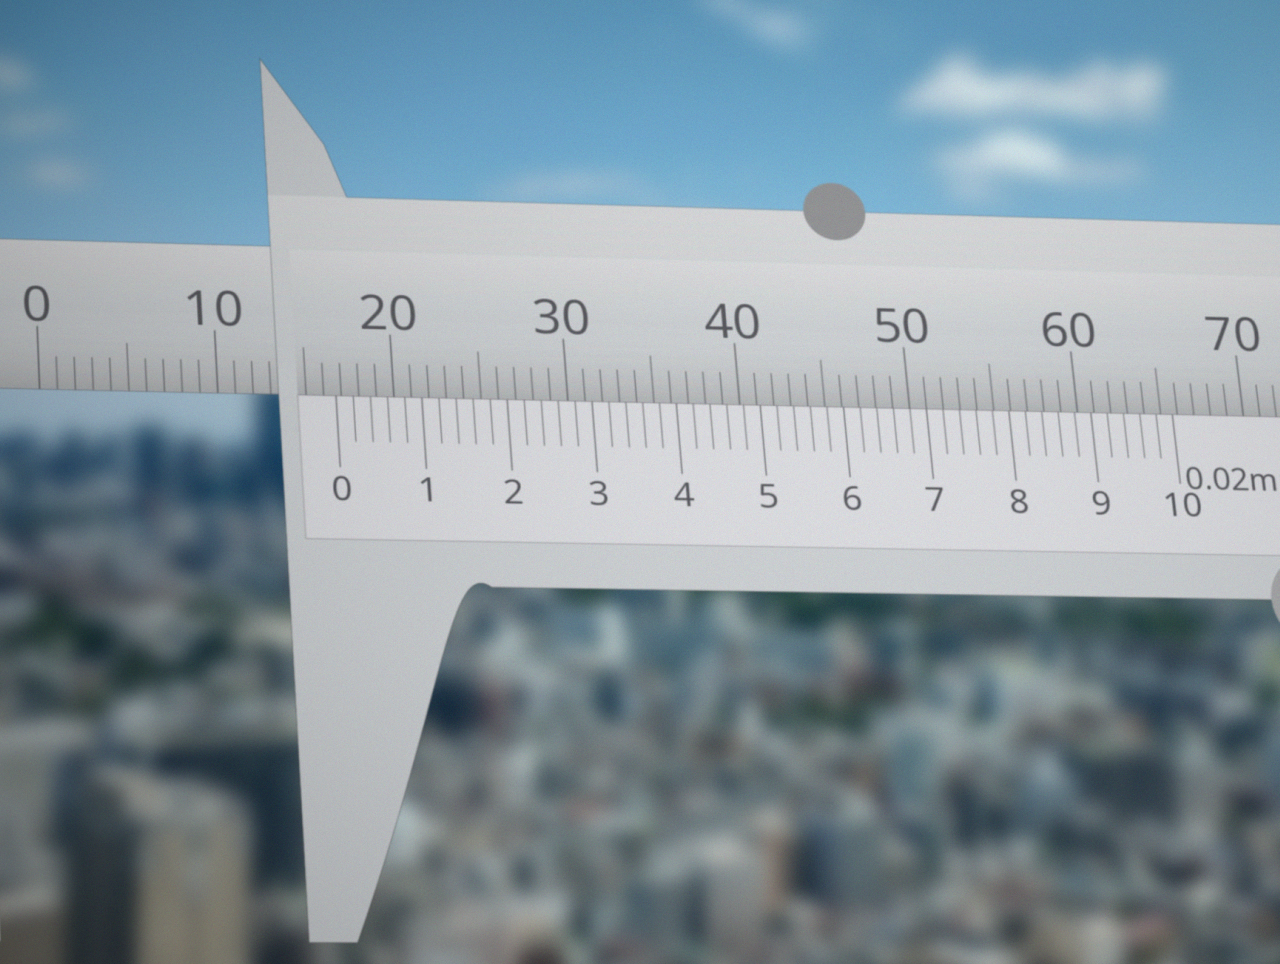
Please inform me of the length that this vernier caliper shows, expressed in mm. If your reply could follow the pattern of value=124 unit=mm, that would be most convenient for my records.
value=16.7 unit=mm
